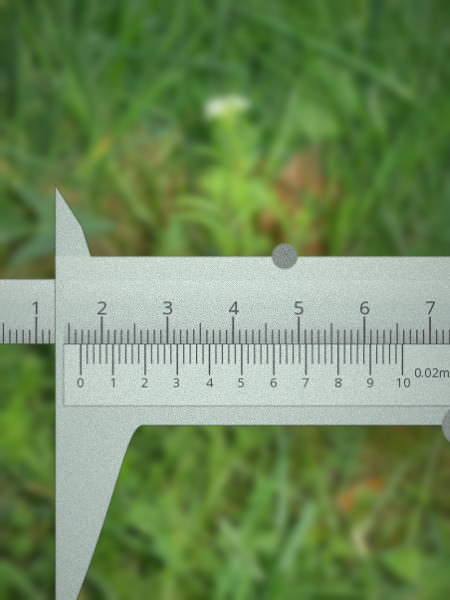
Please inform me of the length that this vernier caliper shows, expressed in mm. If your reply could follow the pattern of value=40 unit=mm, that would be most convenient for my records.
value=16.8 unit=mm
